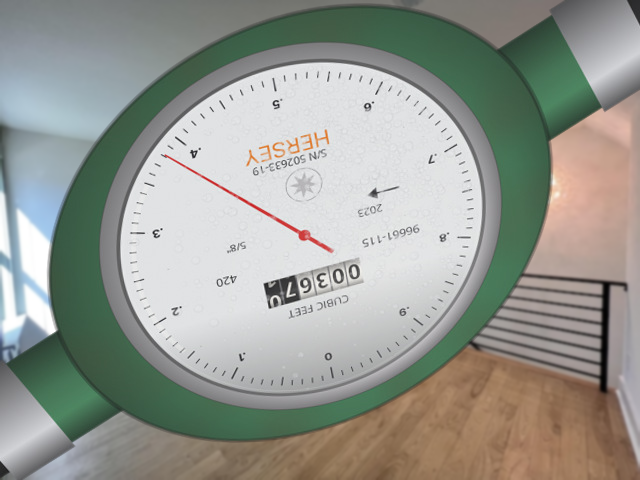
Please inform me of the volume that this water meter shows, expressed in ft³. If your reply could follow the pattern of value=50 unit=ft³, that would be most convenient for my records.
value=3670.38 unit=ft³
